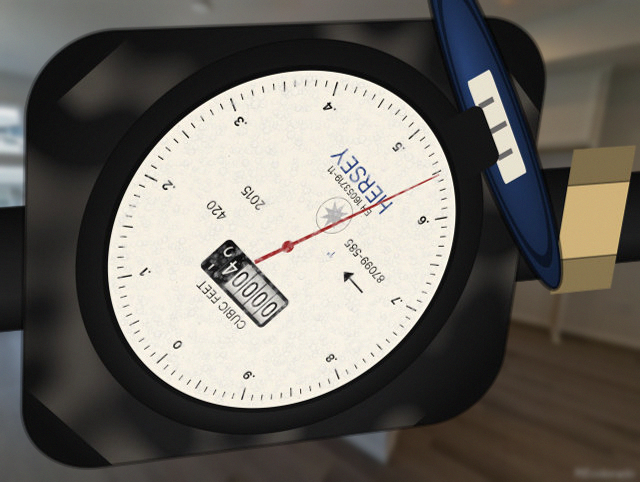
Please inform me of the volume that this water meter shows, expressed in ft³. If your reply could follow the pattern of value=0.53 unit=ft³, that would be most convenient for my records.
value=41.55 unit=ft³
